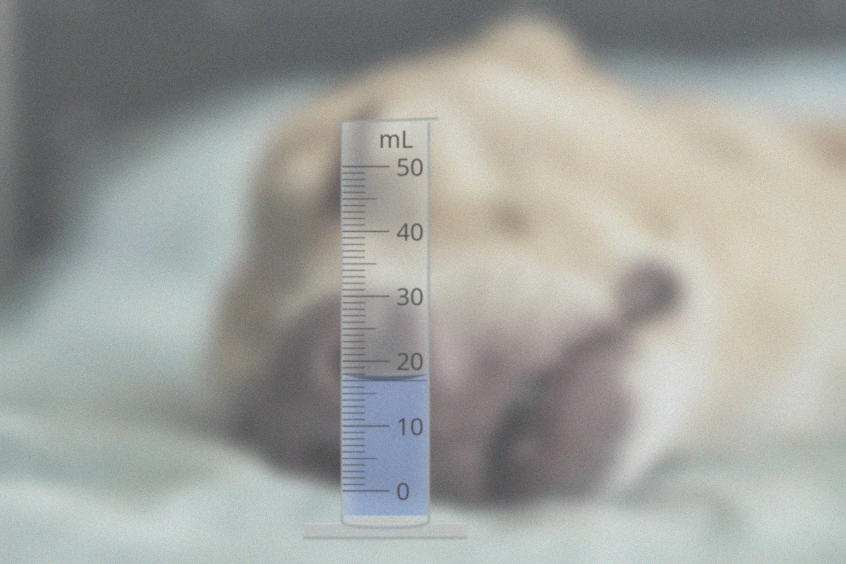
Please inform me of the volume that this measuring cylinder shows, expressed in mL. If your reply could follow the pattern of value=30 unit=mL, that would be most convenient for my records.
value=17 unit=mL
